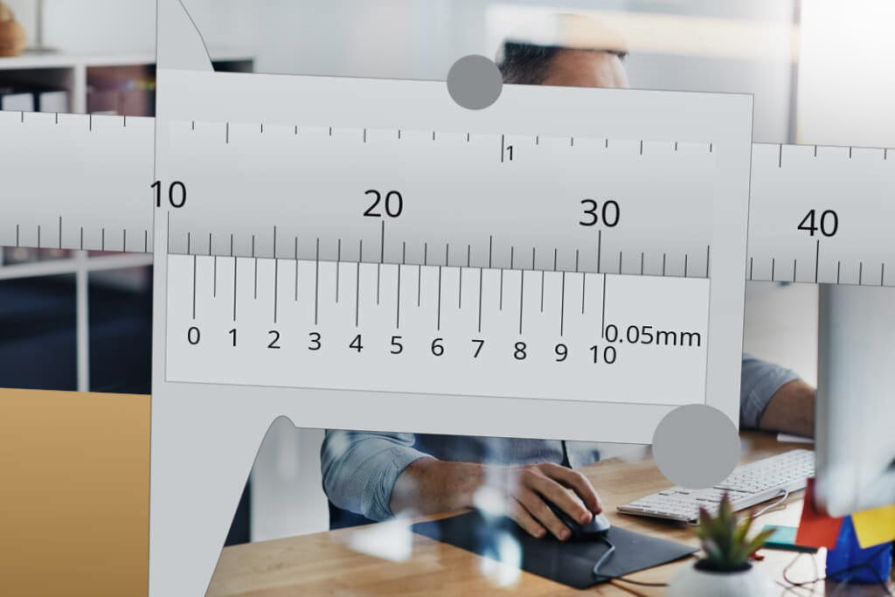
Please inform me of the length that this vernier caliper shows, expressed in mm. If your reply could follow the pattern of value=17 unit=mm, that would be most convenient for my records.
value=11.30 unit=mm
